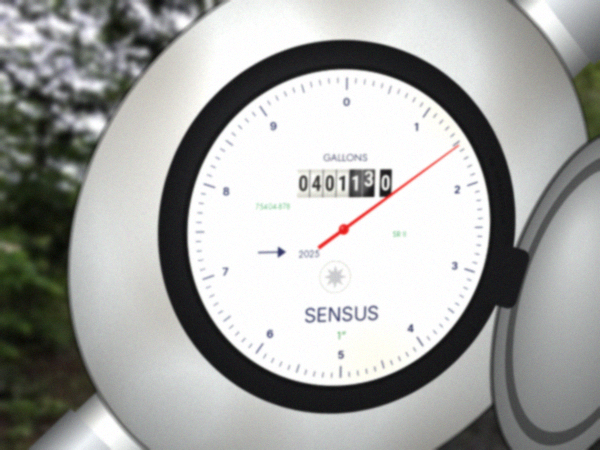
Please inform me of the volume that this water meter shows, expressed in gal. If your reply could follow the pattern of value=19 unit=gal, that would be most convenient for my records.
value=401131.5 unit=gal
